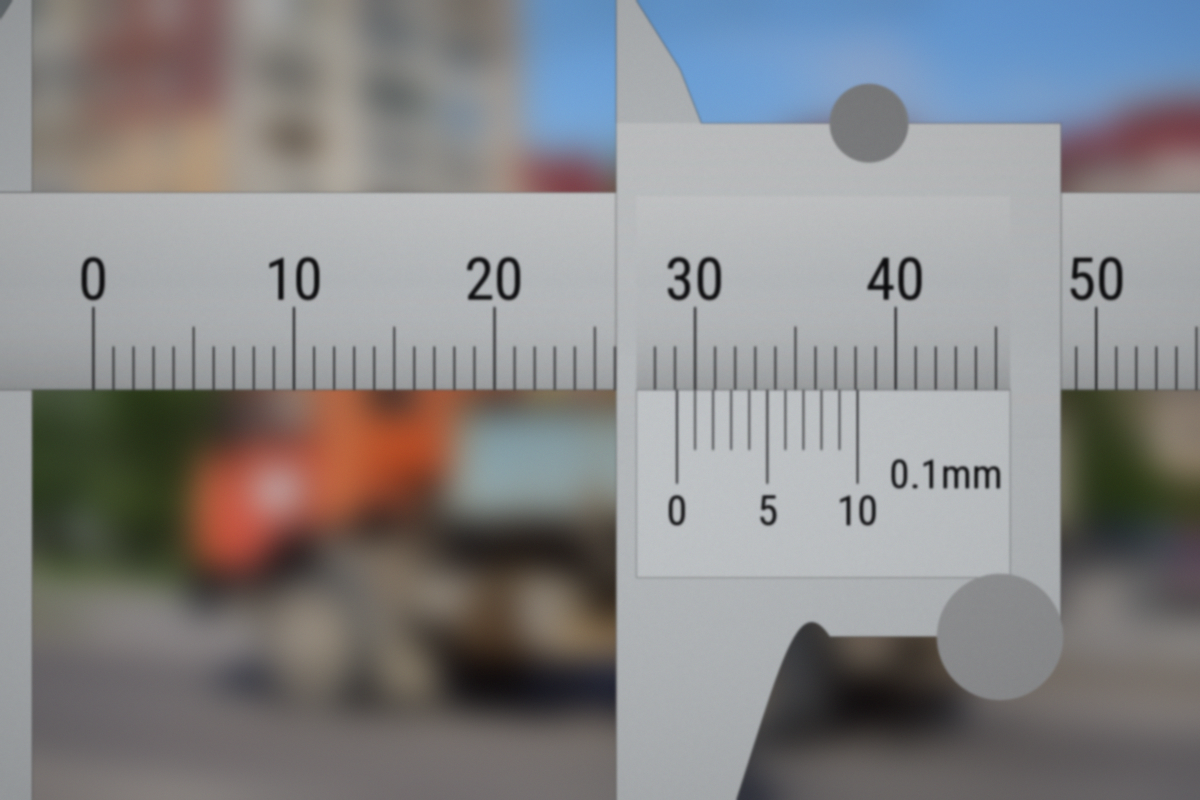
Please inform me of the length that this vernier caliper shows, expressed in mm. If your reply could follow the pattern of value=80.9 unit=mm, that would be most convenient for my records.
value=29.1 unit=mm
